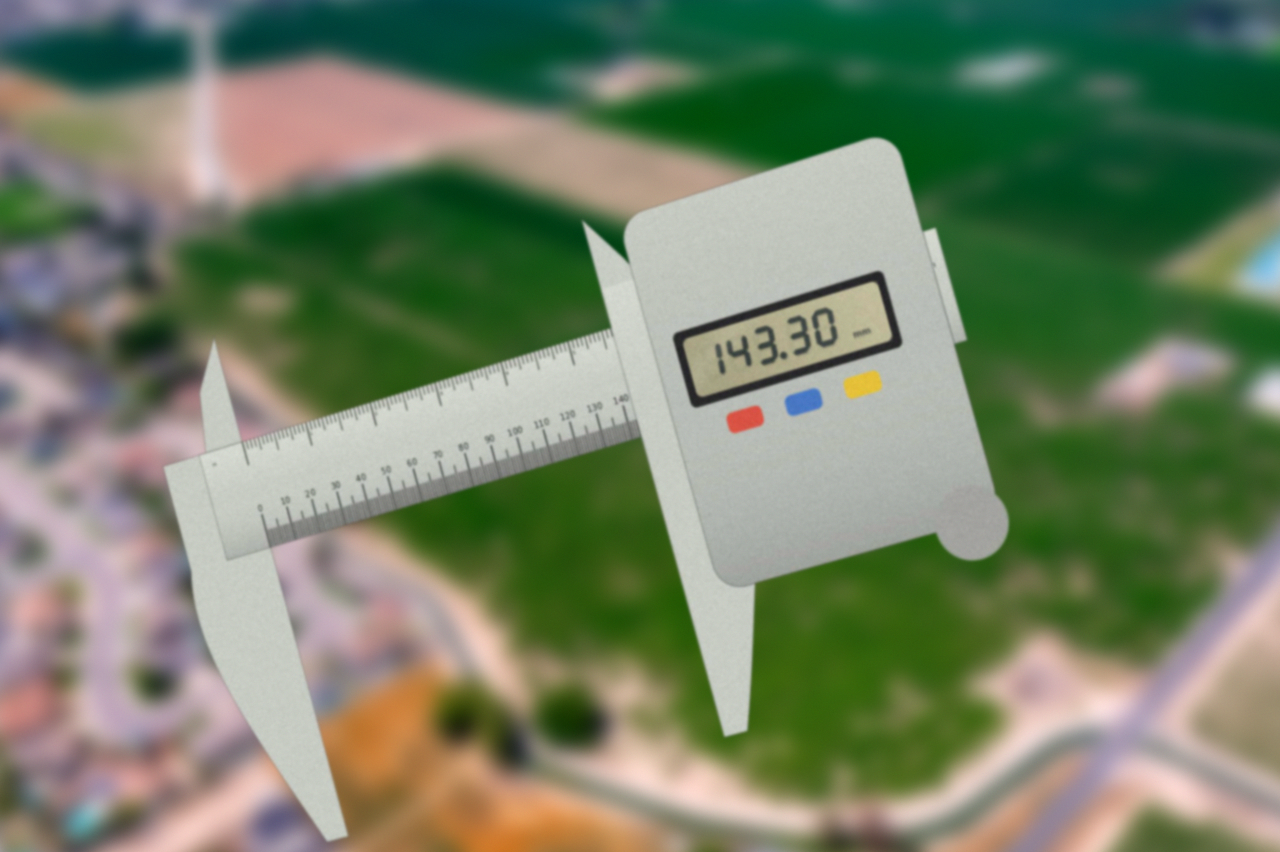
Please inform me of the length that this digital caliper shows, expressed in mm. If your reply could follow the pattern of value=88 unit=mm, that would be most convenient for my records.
value=143.30 unit=mm
